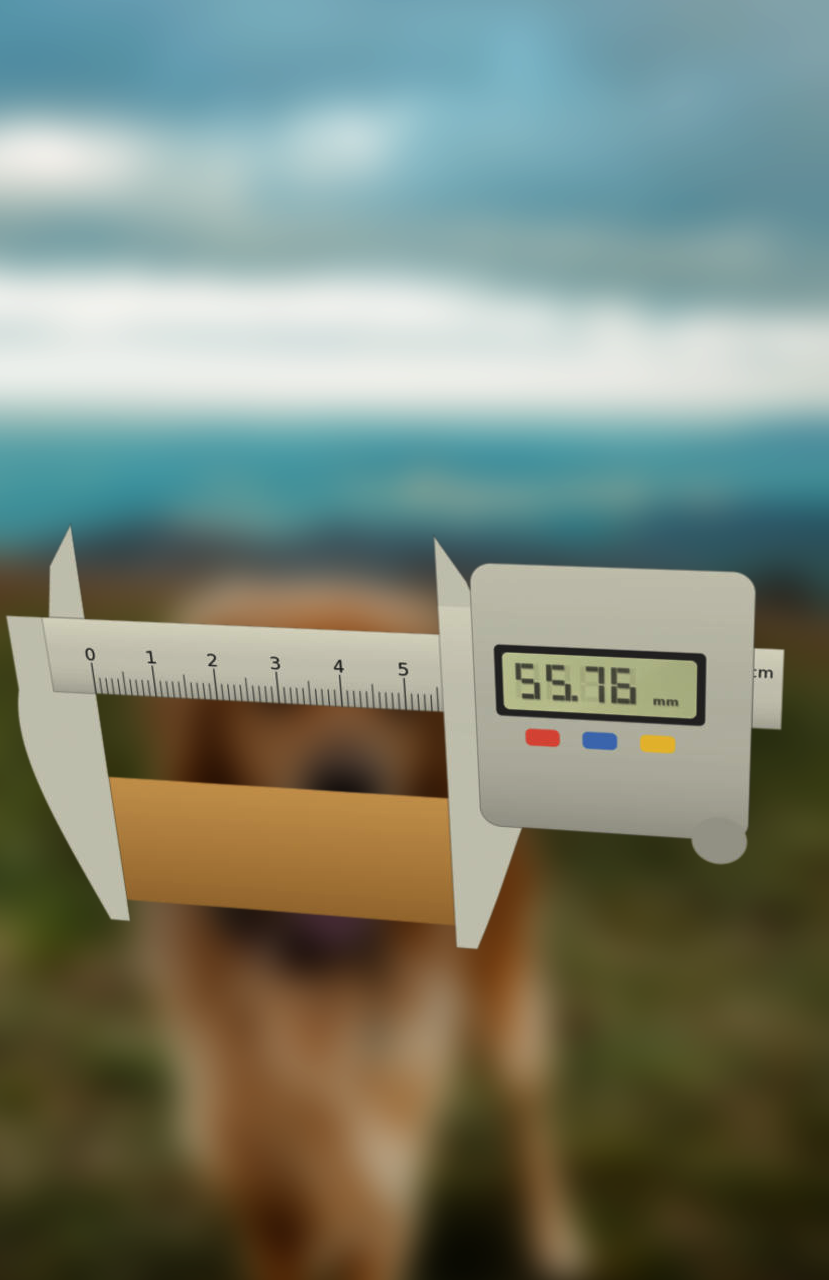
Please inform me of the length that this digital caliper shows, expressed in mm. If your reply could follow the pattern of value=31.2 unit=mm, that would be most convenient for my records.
value=55.76 unit=mm
